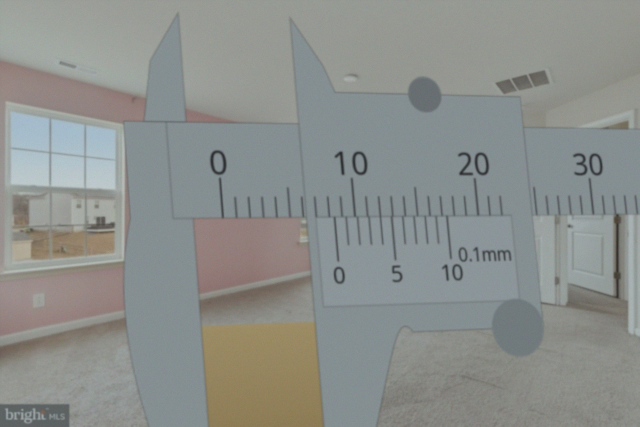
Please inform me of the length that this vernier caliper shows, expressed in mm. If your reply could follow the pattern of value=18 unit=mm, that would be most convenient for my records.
value=8.4 unit=mm
